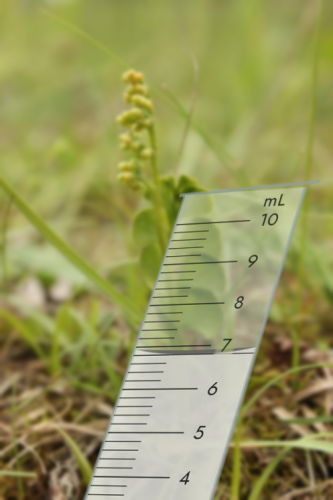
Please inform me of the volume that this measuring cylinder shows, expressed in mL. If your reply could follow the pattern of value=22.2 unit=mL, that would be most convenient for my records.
value=6.8 unit=mL
